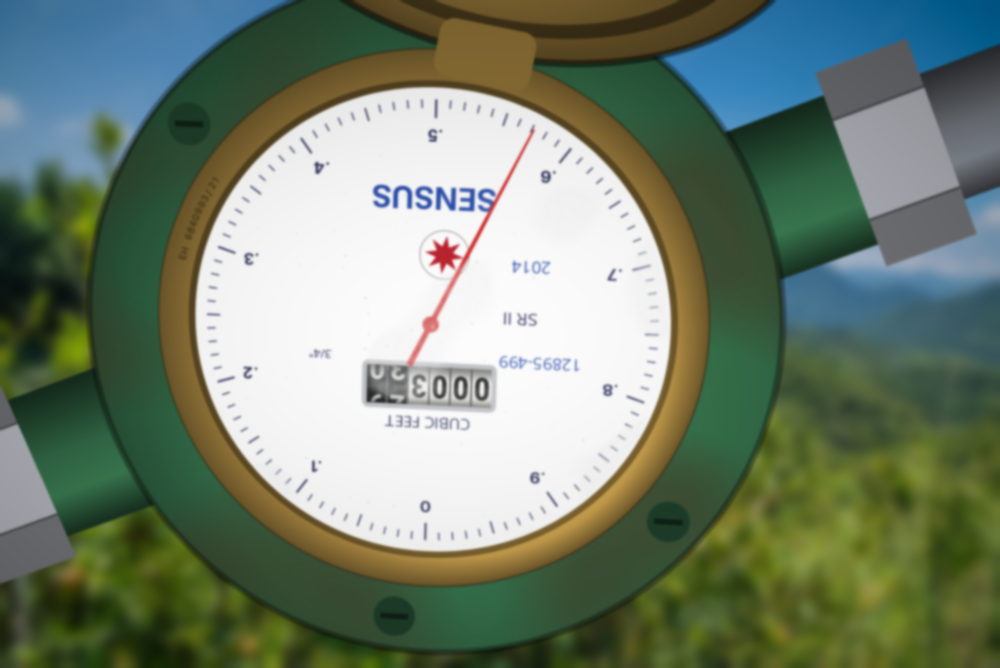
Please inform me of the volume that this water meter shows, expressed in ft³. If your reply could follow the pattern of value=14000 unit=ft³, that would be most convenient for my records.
value=329.57 unit=ft³
